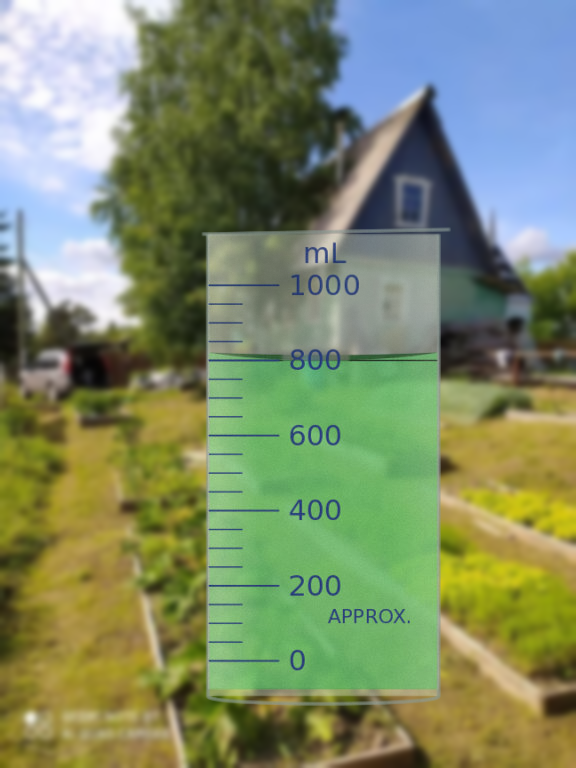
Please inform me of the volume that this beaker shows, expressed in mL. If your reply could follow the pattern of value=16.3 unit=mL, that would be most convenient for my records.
value=800 unit=mL
